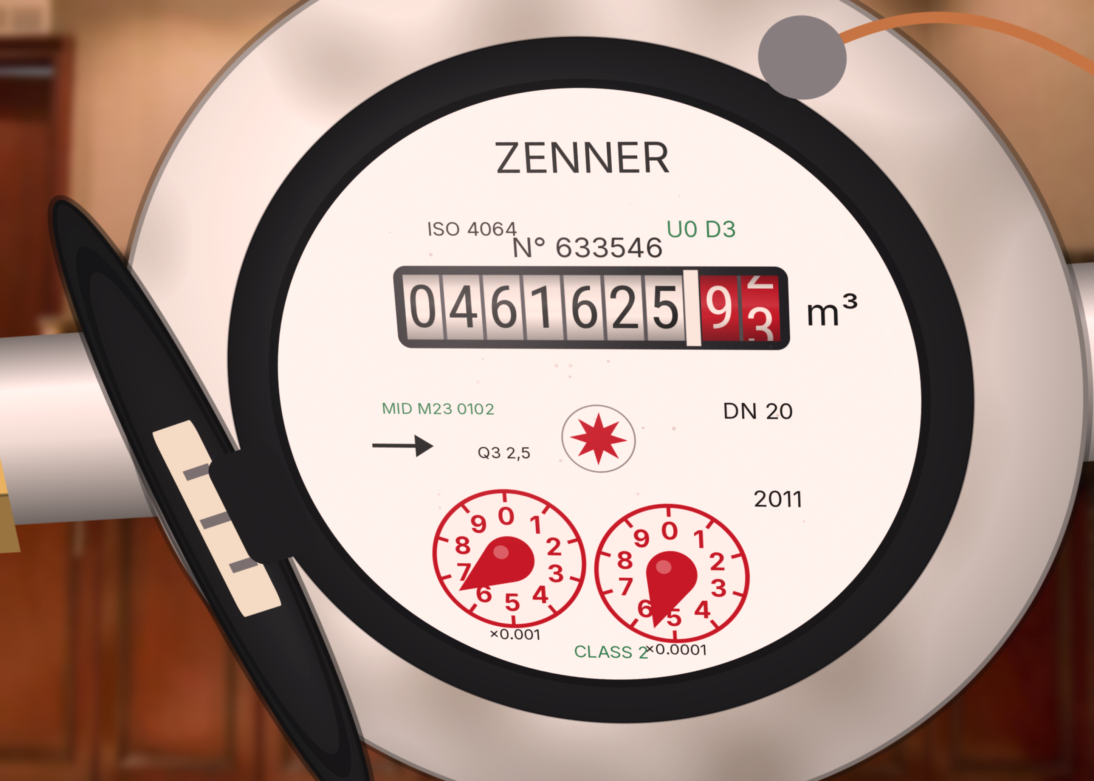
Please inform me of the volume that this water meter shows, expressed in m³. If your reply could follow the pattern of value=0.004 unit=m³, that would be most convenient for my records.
value=461625.9265 unit=m³
